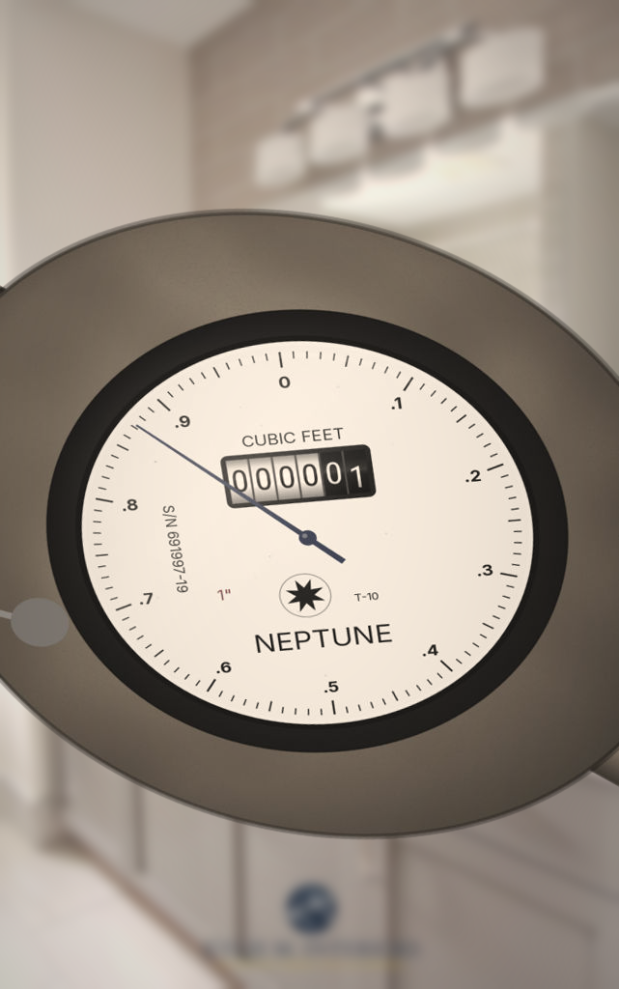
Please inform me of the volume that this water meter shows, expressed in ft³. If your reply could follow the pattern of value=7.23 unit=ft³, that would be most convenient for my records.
value=0.87 unit=ft³
